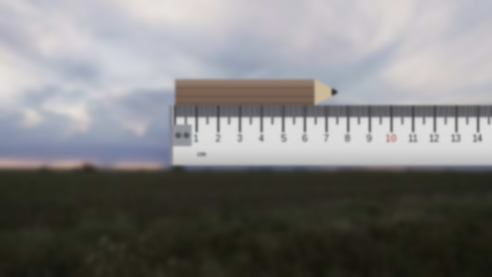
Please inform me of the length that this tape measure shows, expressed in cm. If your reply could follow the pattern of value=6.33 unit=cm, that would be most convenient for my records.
value=7.5 unit=cm
